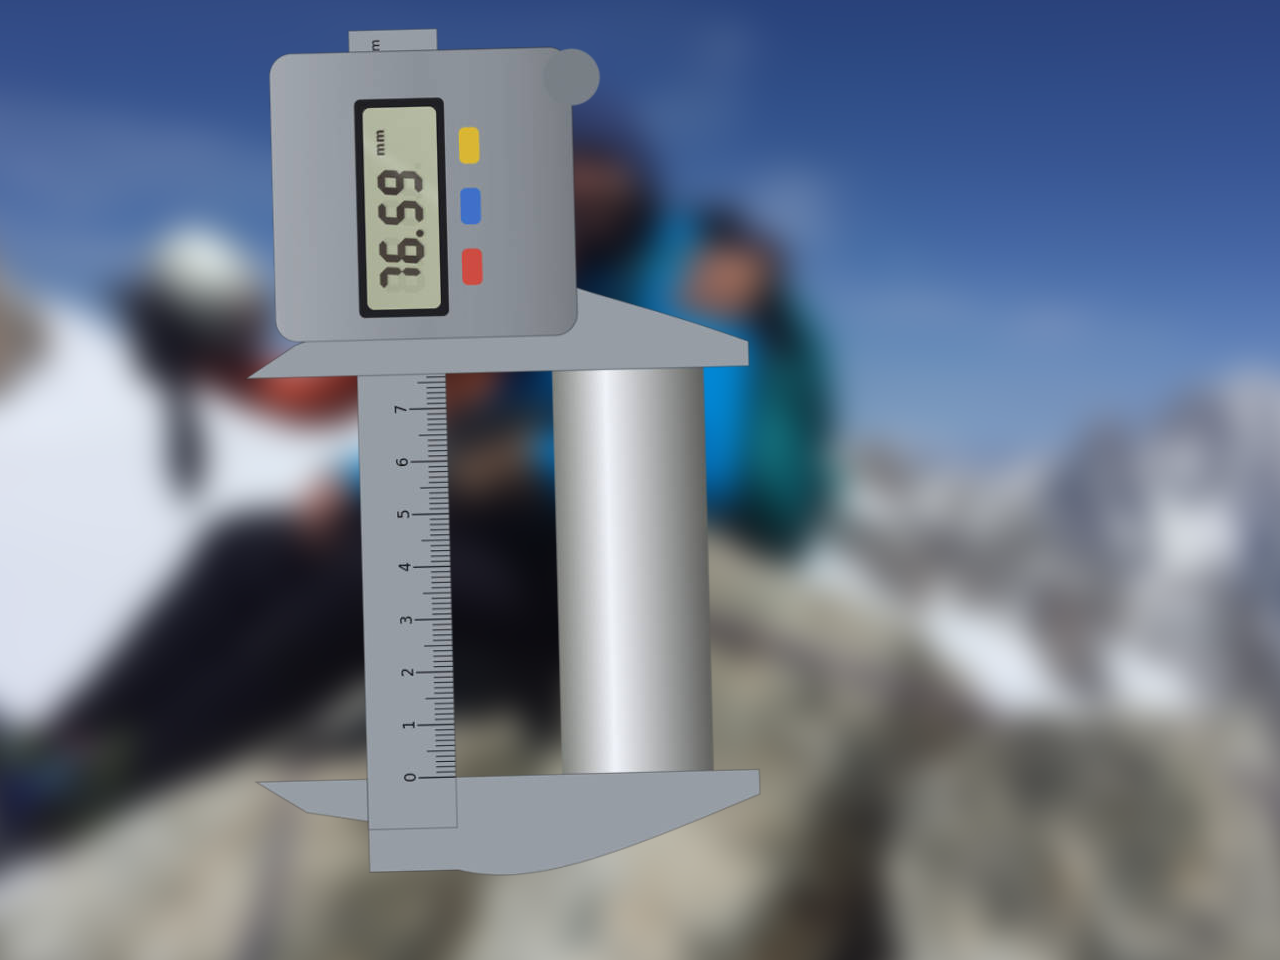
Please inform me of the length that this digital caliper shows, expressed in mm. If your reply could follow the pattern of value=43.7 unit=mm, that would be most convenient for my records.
value=76.59 unit=mm
